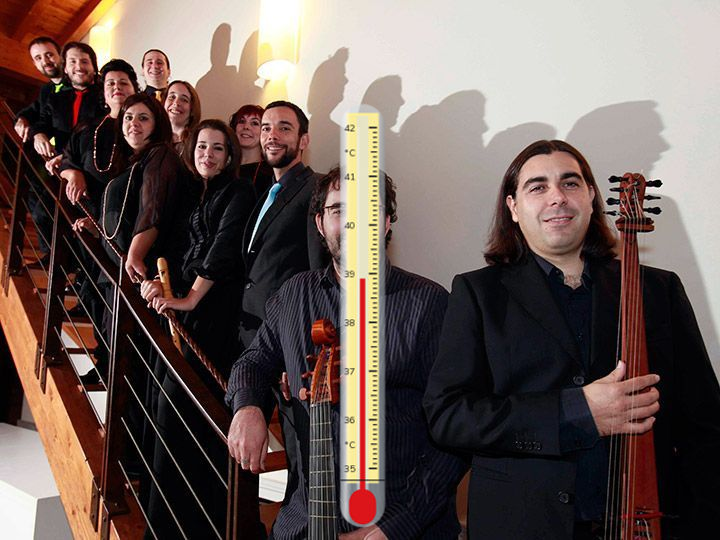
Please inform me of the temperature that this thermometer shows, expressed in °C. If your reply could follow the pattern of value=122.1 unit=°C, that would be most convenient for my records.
value=38.9 unit=°C
